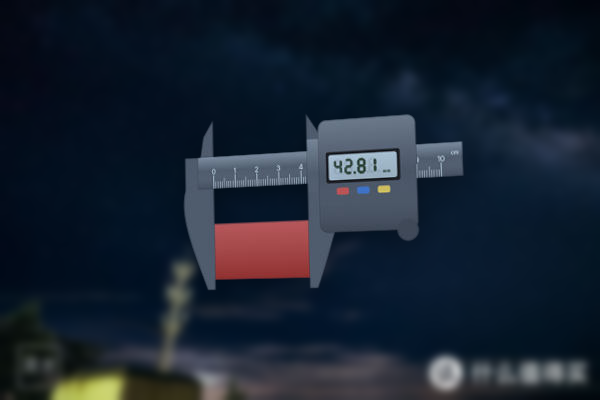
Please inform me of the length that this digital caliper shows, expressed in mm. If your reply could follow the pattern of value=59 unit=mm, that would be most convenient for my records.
value=42.81 unit=mm
